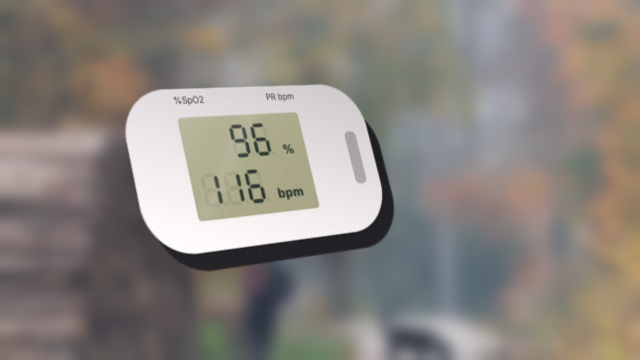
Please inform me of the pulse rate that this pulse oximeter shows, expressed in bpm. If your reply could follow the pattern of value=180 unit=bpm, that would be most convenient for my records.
value=116 unit=bpm
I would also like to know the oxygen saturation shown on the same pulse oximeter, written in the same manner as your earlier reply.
value=96 unit=%
